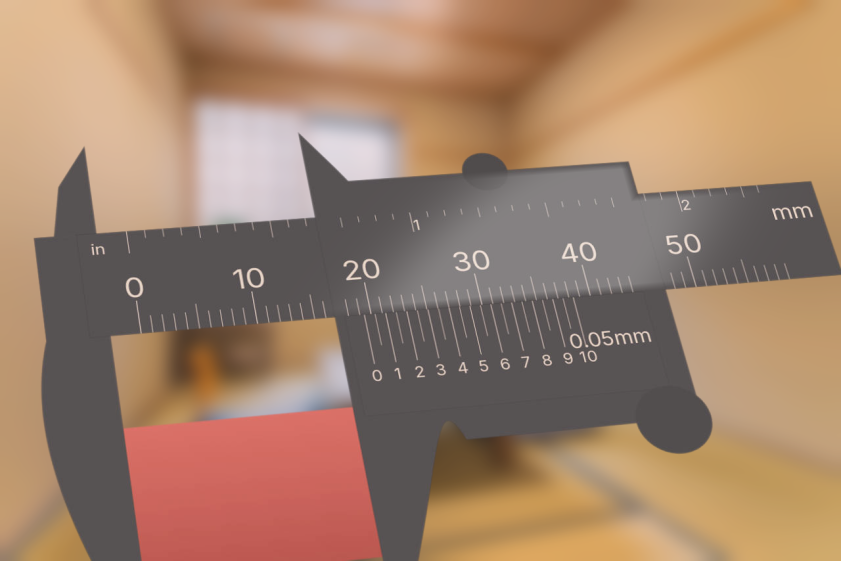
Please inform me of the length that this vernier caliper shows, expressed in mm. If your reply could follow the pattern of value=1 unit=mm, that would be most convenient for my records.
value=19.4 unit=mm
